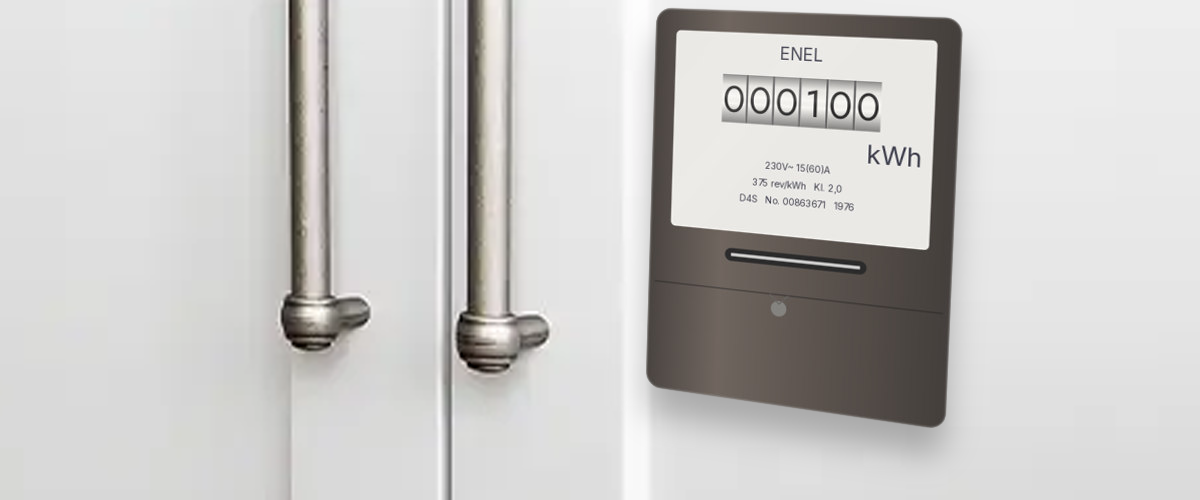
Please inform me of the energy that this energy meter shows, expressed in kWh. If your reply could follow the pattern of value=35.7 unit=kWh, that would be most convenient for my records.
value=100 unit=kWh
